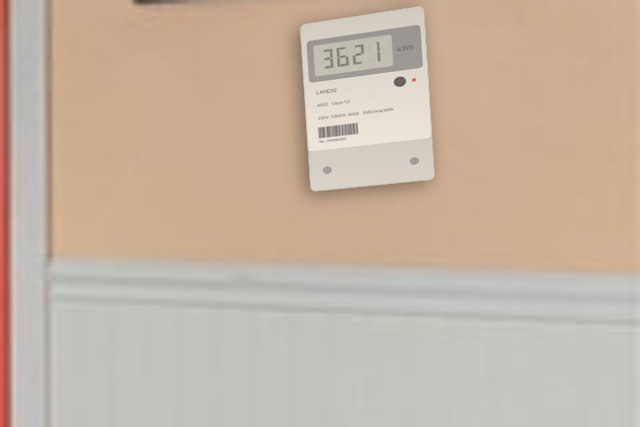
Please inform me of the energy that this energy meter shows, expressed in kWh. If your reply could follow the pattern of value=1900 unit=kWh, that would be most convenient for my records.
value=3621 unit=kWh
